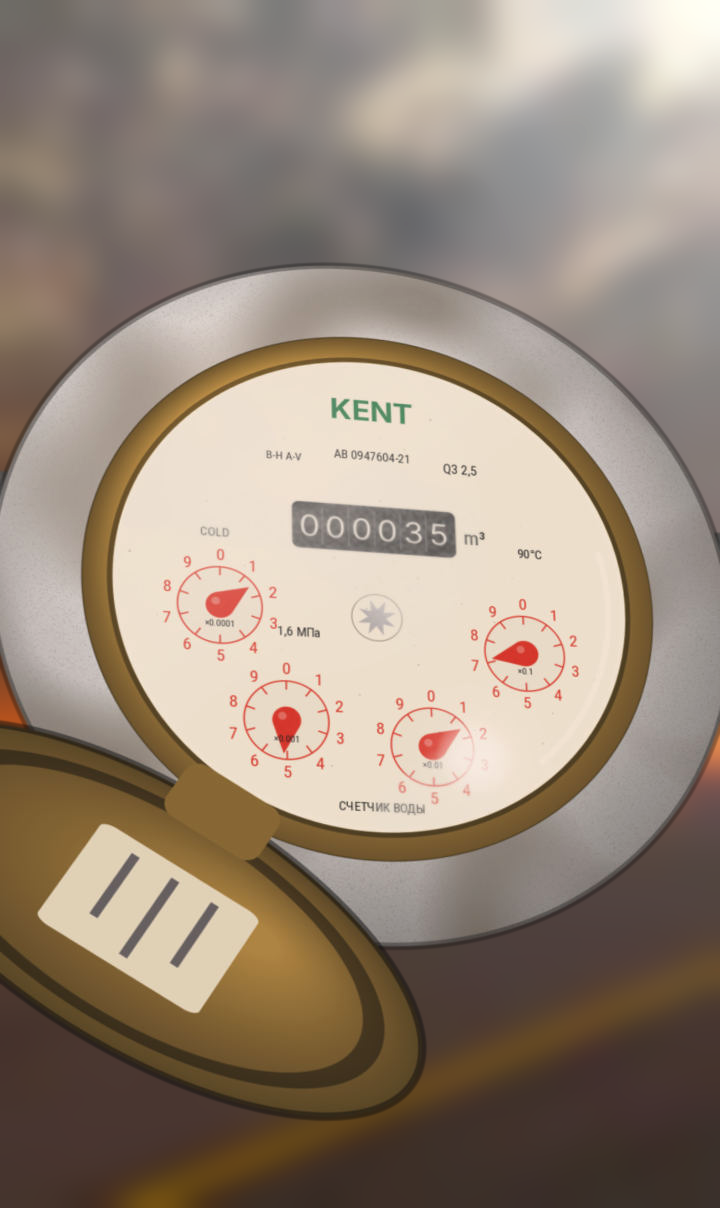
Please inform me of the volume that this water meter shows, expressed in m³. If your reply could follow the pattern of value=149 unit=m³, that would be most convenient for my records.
value=35.7151 unit=m³
